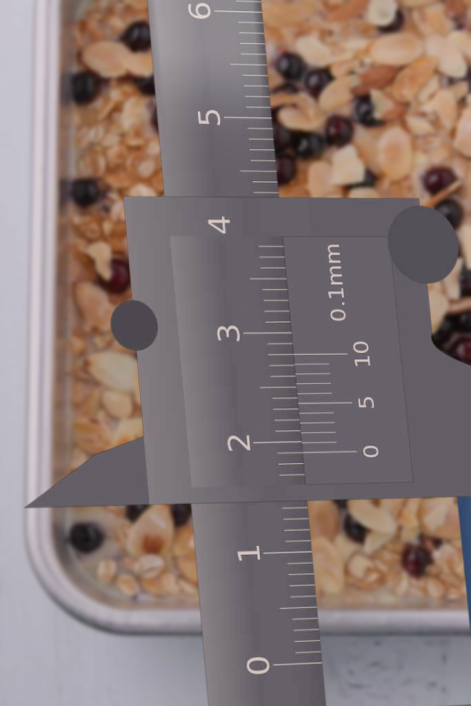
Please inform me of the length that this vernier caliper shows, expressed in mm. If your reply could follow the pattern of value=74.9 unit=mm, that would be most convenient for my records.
value=19.0 unit=mm
